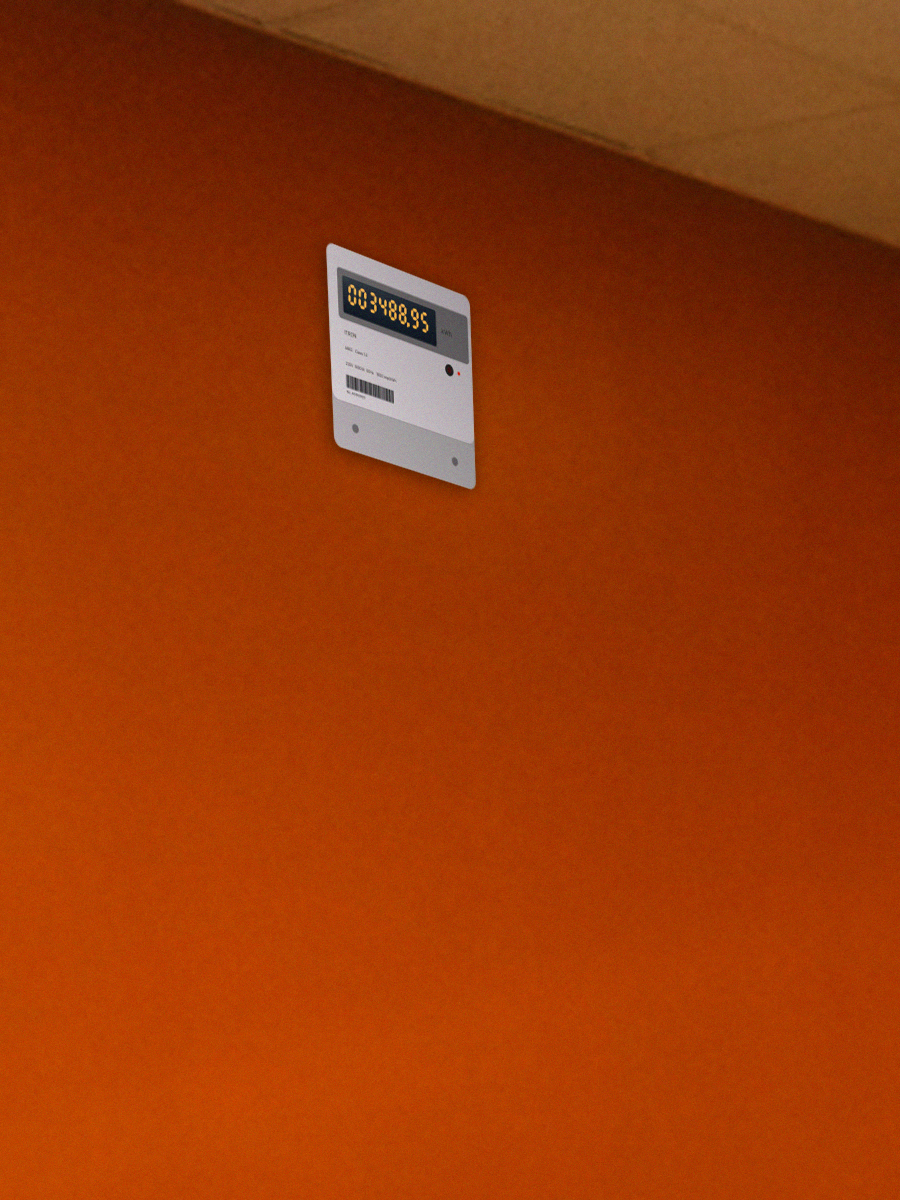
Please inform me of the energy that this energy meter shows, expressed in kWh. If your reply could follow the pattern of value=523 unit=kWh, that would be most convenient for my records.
value=3488.95 unit=kWh
